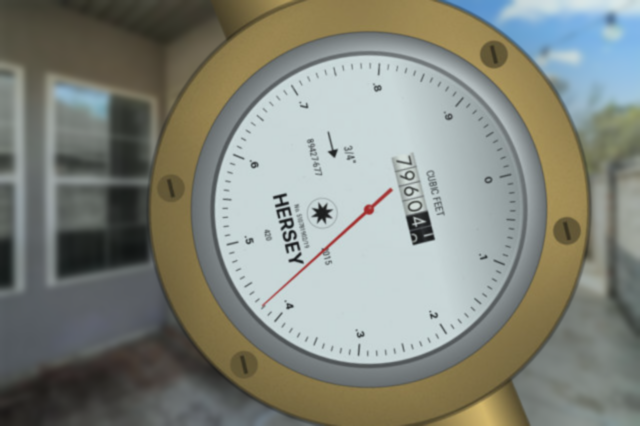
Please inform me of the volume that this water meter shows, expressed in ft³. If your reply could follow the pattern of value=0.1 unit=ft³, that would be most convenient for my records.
value=796041.42 unit=ft³
